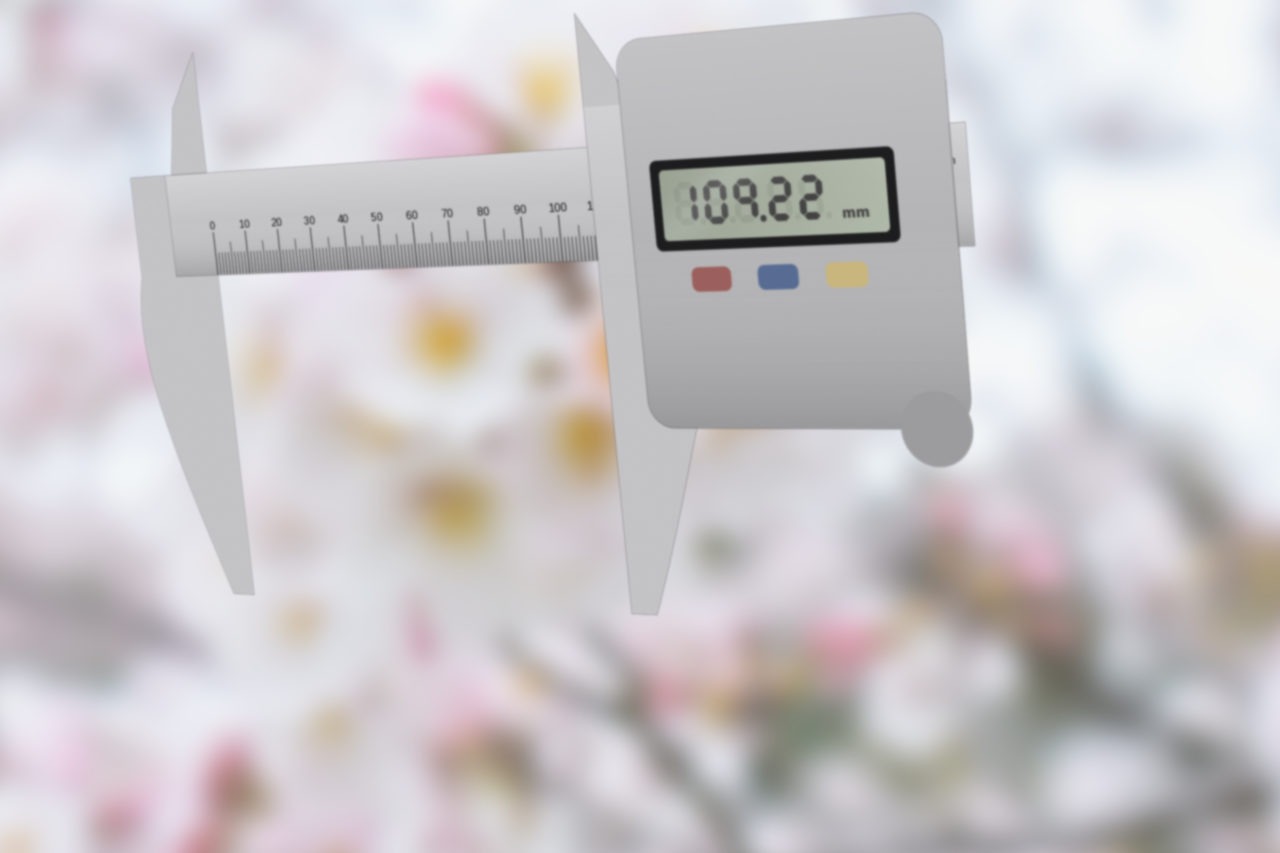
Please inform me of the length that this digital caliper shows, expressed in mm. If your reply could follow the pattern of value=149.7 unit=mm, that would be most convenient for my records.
value=109.22 unit=mm
